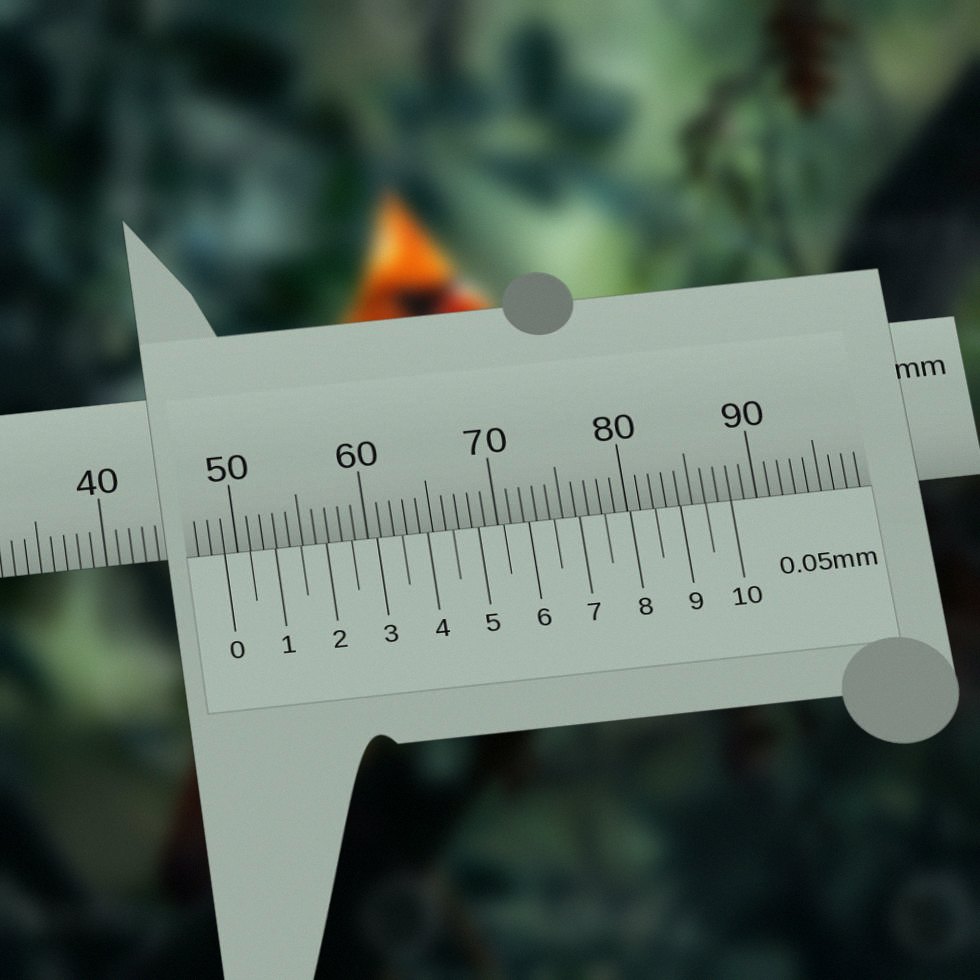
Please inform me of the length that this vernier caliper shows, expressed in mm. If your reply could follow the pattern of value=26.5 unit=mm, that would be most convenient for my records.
value=49.0 unit=mm
